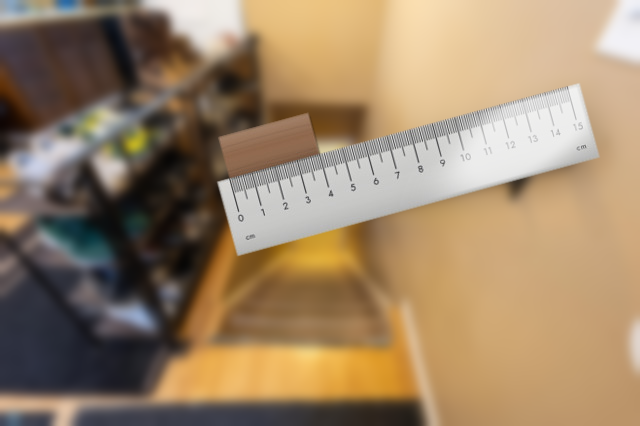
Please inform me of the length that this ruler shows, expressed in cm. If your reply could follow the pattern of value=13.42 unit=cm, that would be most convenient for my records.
value=4 unit=cm
